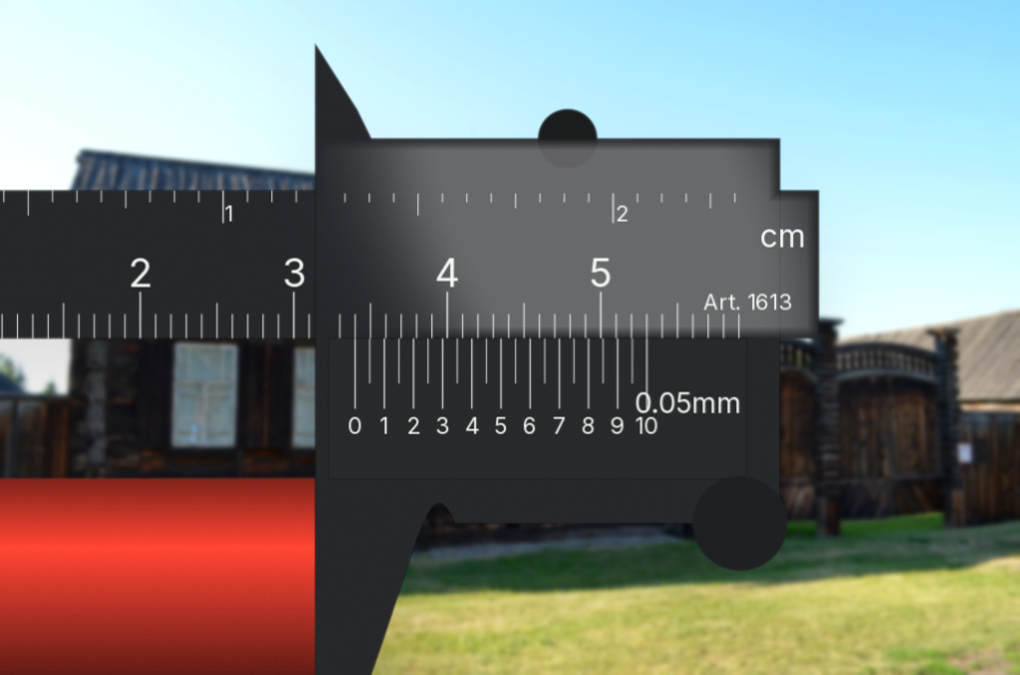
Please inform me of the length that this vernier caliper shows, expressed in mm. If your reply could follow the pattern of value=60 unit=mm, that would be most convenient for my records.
value=34.0 unit=mm
